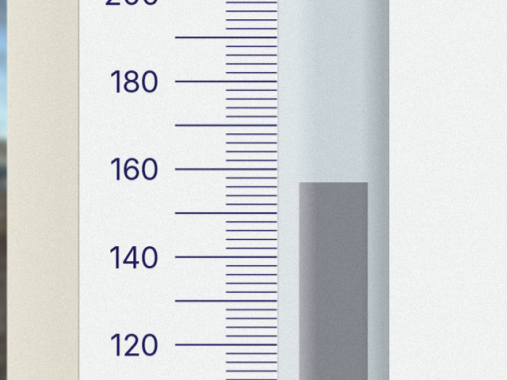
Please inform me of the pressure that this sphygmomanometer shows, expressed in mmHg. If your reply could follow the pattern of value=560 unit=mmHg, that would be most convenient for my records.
value=157 unit=mmHg
